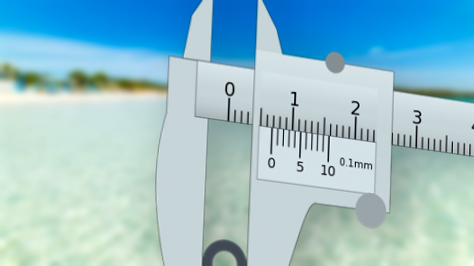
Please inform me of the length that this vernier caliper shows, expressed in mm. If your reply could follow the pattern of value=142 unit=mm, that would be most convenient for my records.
value=6.8 unit=mm
